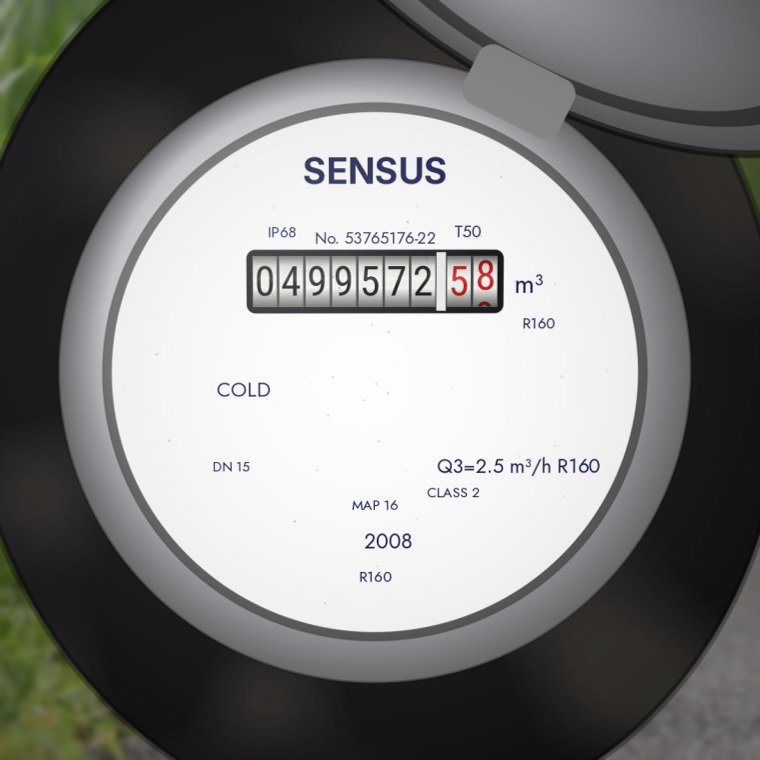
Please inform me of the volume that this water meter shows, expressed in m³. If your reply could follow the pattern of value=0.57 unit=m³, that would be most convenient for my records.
value=499572.58 unit=m³
